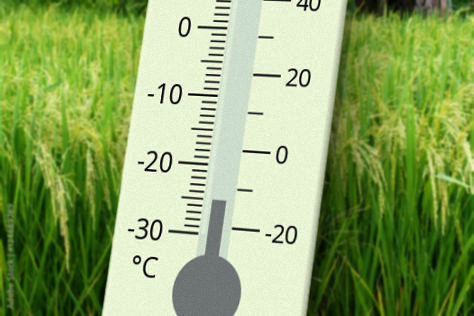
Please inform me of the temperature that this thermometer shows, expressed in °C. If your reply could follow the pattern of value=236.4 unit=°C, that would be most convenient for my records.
value=-25 unit=°C
